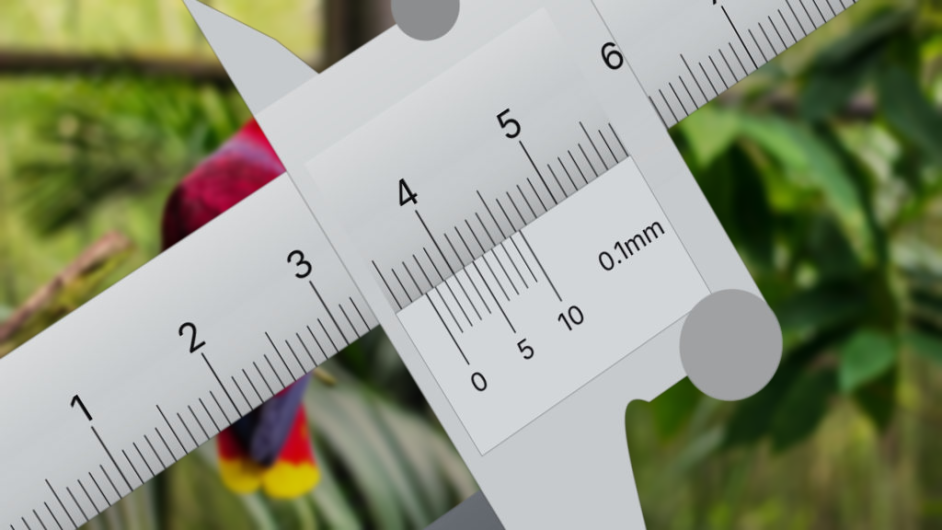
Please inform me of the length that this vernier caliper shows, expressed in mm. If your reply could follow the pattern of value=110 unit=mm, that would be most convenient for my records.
value=37.3 unit=mm
